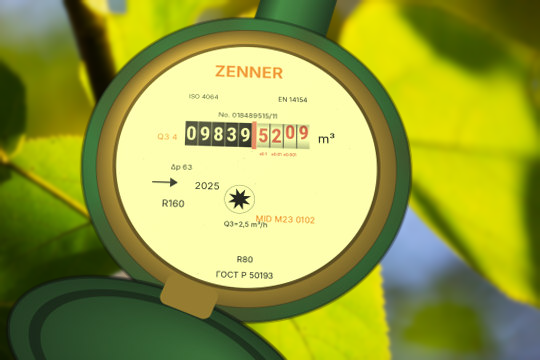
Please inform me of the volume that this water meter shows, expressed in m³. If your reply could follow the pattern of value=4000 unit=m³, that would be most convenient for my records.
value=9839.5209 unit=m³
